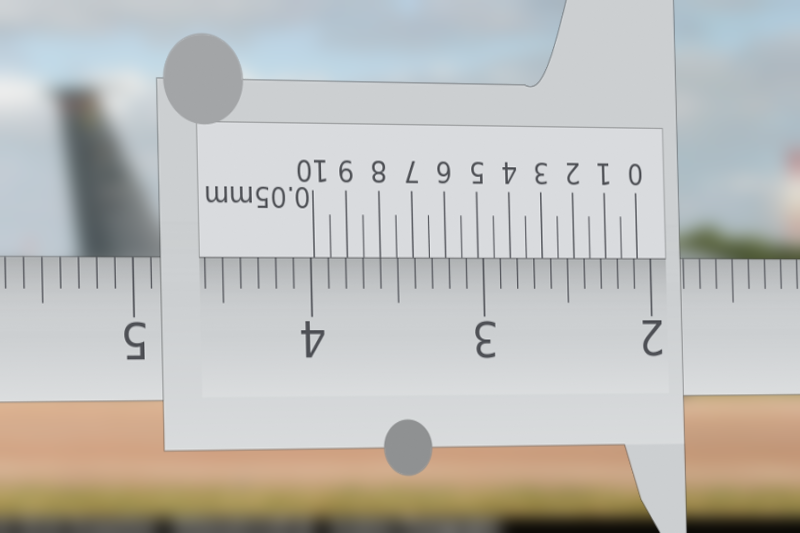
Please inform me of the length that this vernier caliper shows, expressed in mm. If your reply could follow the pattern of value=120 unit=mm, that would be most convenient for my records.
value=20.8 unit=mm
